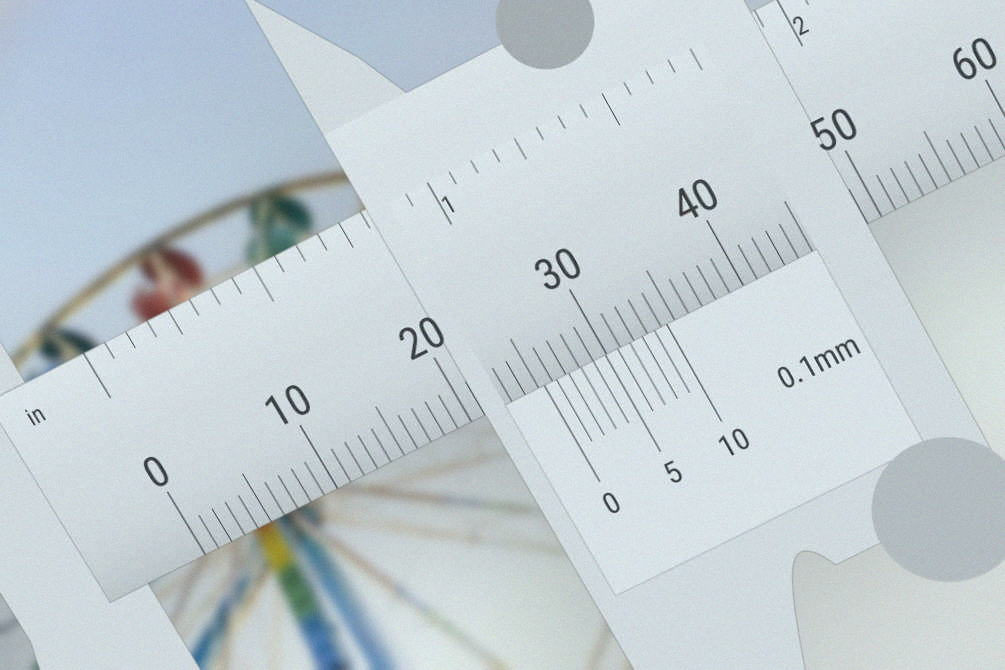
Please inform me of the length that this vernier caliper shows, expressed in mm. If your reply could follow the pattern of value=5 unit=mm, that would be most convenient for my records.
value=25.4 unit=mm
